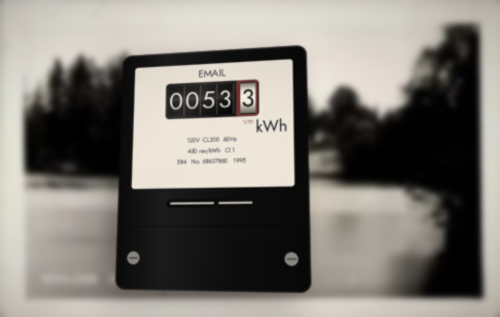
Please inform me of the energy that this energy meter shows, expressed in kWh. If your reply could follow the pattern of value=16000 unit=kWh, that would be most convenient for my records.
value=53.3 unit=kWh
